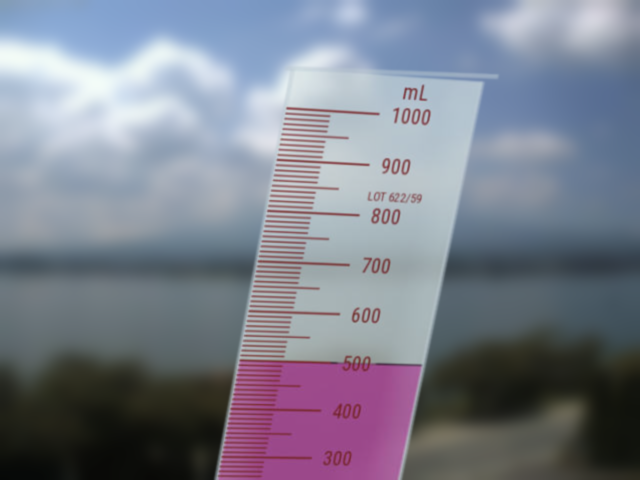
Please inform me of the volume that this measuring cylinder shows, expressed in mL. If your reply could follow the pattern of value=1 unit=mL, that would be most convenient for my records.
value=500 unit=mL
